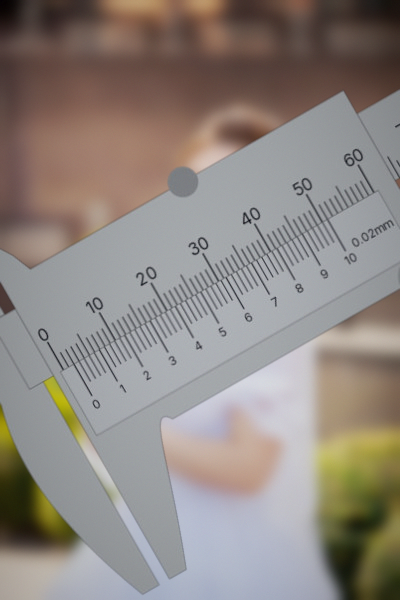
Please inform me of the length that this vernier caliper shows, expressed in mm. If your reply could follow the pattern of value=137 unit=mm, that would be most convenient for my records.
value=2.0 unit=mm
